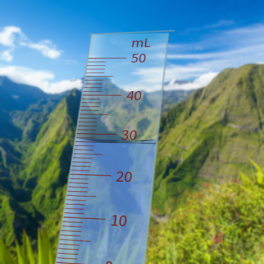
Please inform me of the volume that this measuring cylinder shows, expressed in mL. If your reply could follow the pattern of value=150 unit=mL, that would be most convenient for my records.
value=28 unit=mL
